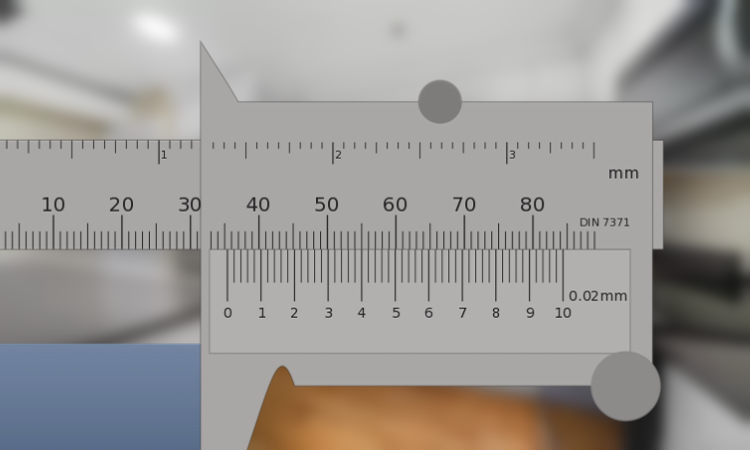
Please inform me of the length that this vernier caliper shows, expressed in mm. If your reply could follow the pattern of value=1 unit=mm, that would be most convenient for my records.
value=35.4 unit=mm
